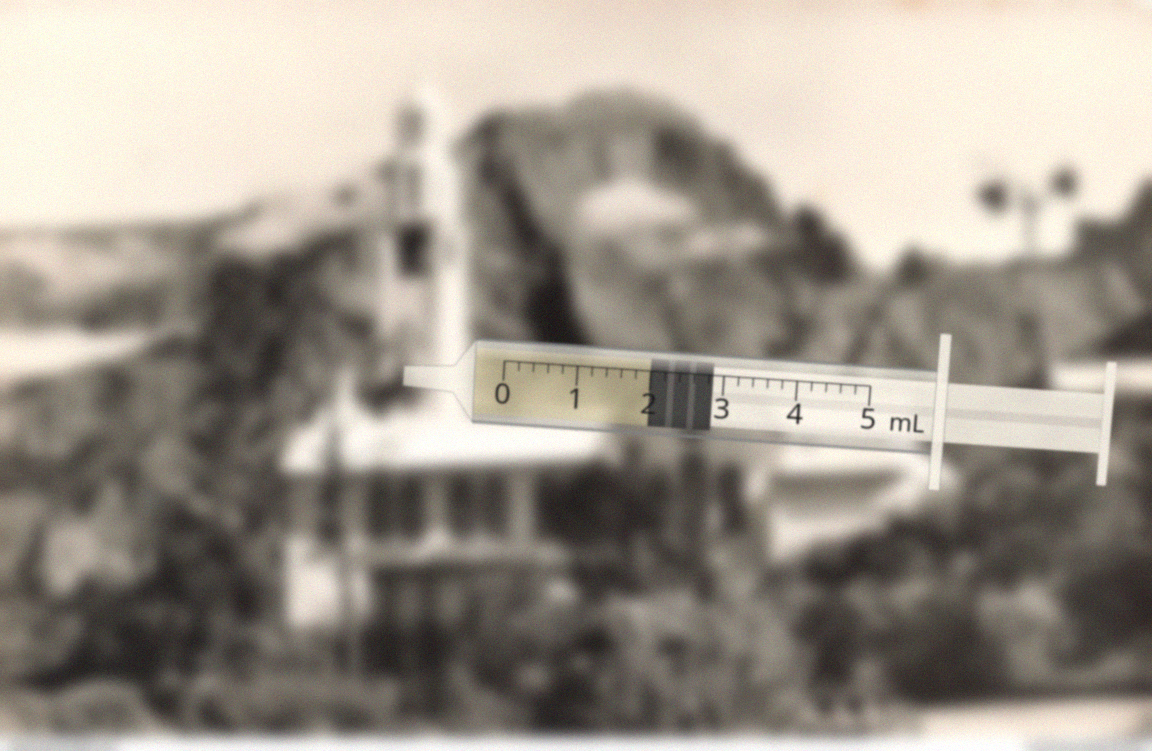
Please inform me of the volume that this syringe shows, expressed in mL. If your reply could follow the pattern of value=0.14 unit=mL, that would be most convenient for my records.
value=2 unit=mL
